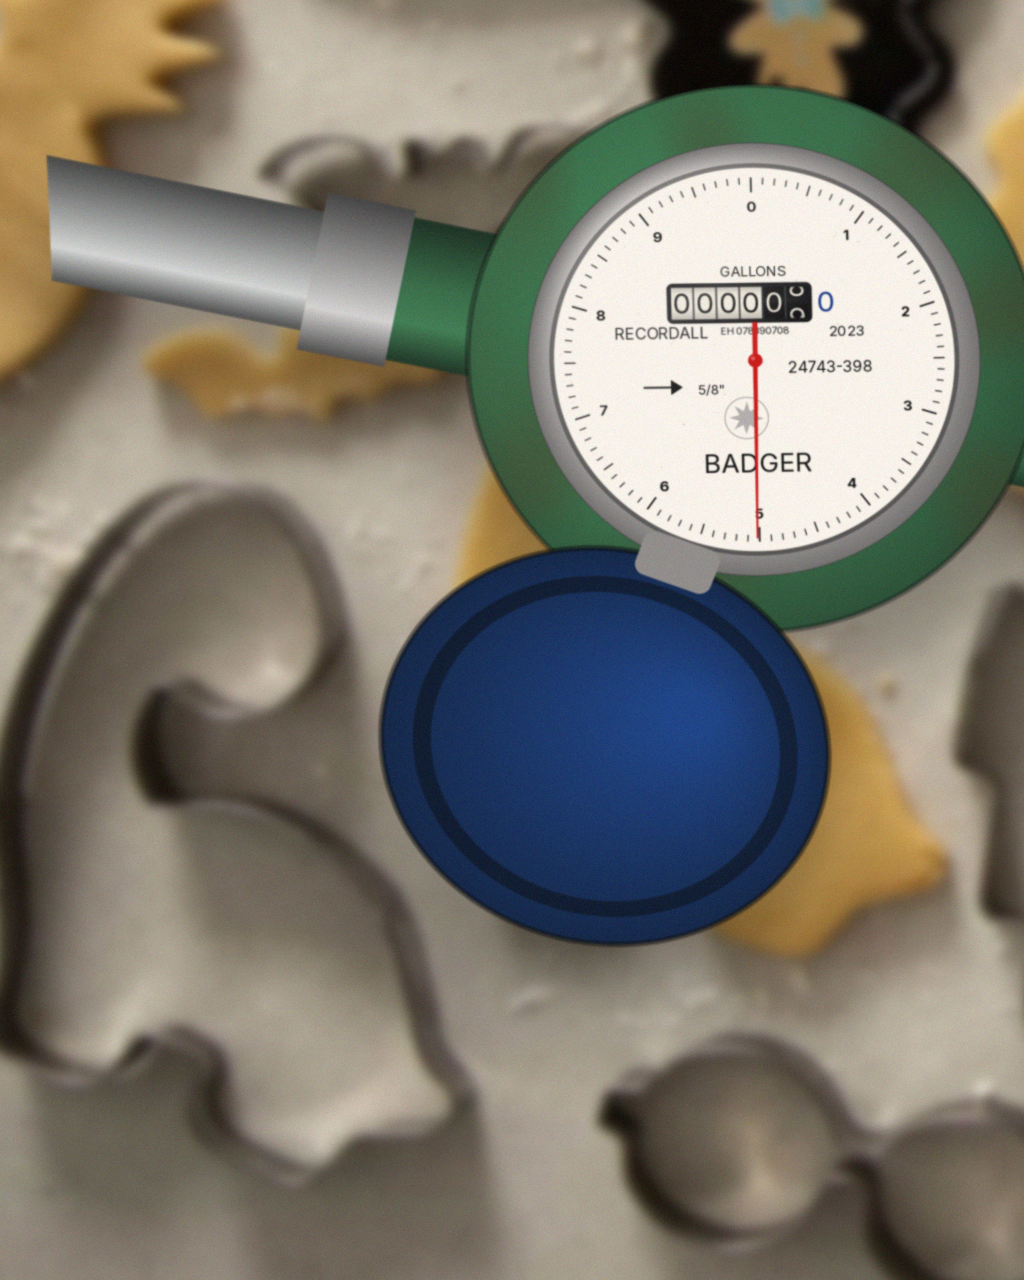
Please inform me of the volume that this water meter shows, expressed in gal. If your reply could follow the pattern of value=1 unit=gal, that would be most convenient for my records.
value=85.0 unit=gal
